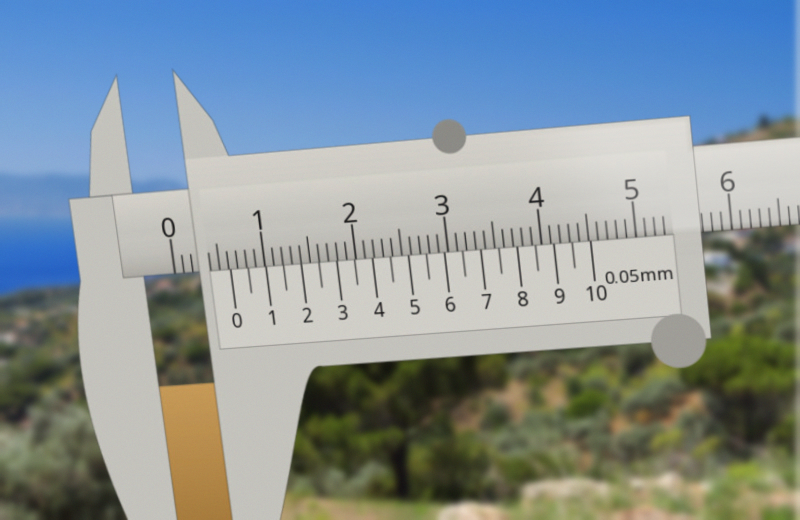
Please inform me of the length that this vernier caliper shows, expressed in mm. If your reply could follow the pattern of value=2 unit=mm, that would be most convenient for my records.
value=6.2 unit=mm
